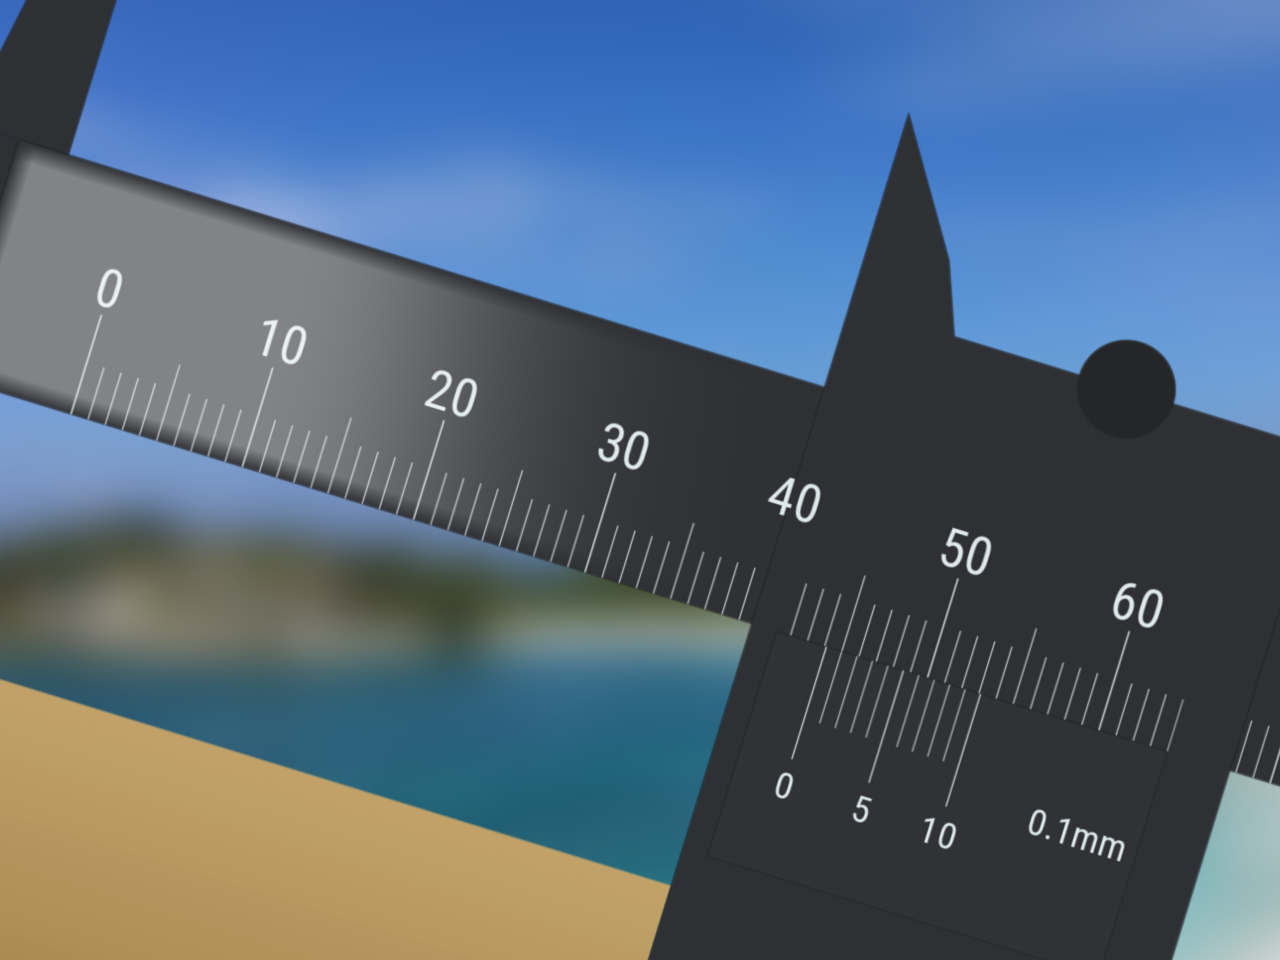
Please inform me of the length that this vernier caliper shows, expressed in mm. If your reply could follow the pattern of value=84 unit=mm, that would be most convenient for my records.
value=44.1 unit=mm
